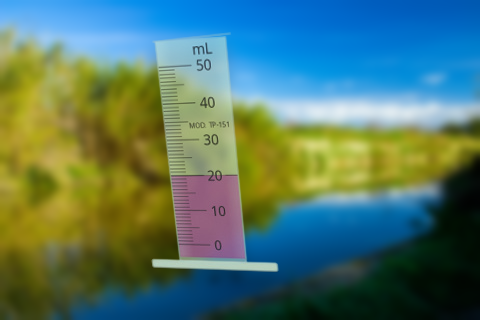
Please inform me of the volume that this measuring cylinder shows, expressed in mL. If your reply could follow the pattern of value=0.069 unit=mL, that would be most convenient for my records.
value=20 unit=mL
